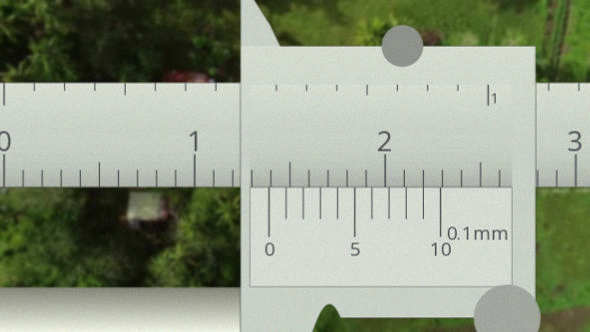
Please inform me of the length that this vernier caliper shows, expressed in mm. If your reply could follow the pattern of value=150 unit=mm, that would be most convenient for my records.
value=13.9 unit=mm
